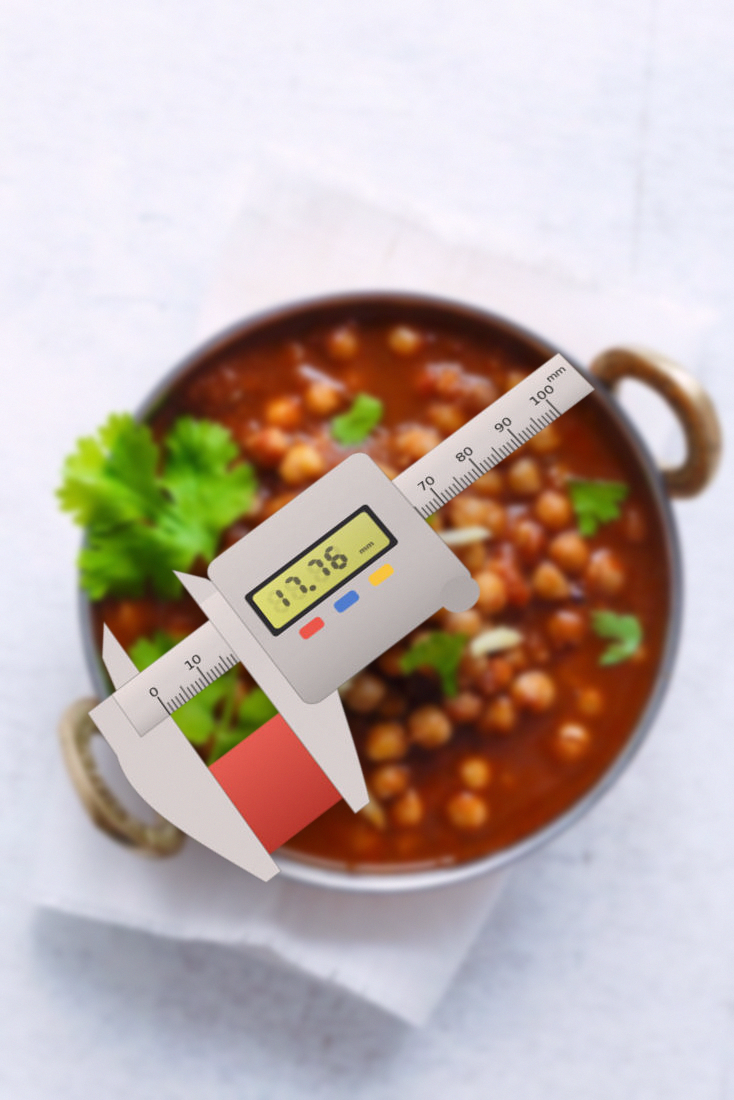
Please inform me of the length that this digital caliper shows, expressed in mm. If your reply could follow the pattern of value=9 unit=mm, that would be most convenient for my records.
value=17.76 unit=mm
